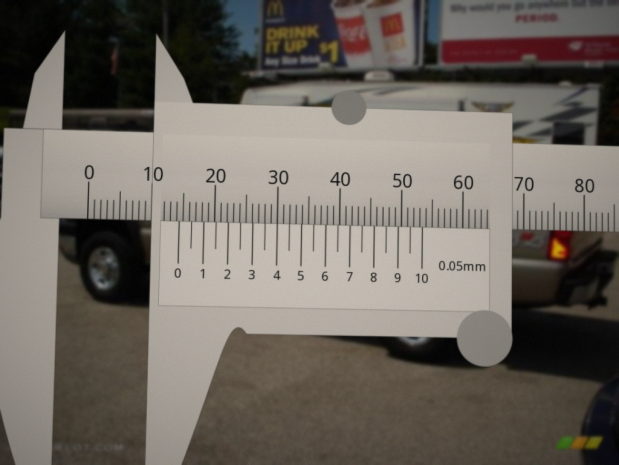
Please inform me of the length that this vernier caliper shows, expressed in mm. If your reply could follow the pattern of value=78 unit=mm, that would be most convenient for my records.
value=14.4 unit=mm
